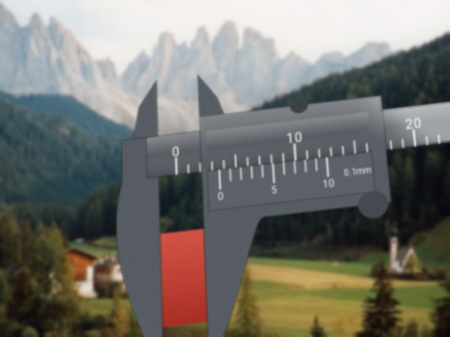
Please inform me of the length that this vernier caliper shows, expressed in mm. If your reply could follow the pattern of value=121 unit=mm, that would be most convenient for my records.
value=3.6 unit=mm
